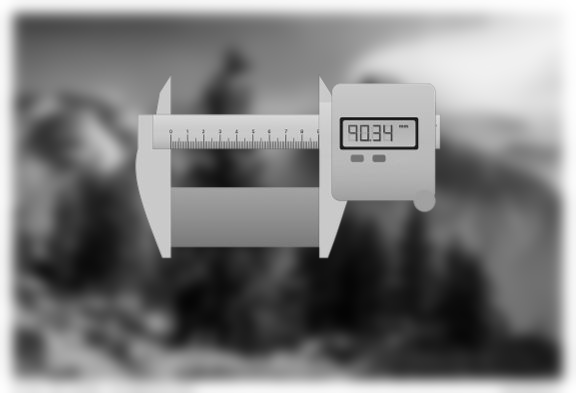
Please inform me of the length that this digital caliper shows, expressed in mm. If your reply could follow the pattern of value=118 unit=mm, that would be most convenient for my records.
value=90.34 unit=mm
